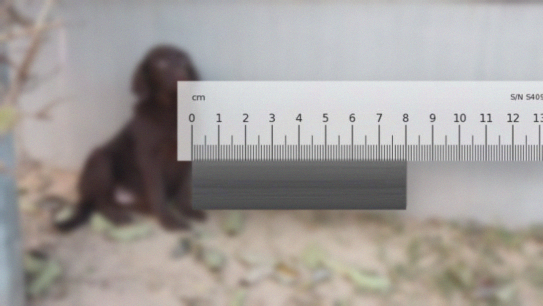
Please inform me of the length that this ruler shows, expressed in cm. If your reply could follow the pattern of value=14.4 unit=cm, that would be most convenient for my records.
value=8 unit=cm
